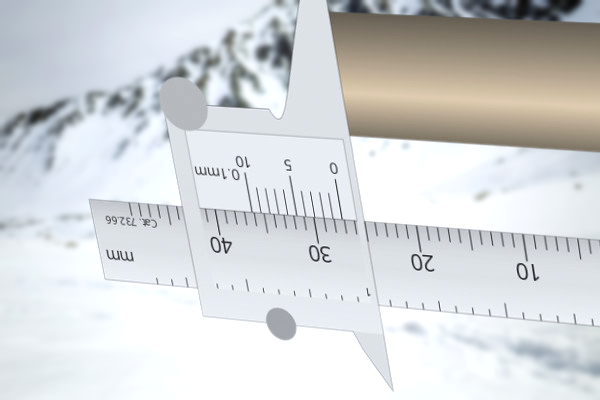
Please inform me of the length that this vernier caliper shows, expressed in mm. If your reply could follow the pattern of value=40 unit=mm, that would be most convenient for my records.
value=27.2 unit=mm
